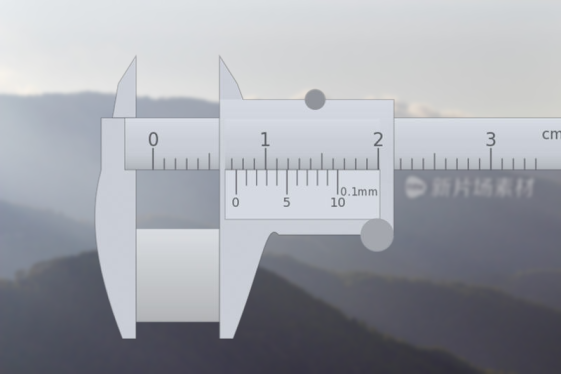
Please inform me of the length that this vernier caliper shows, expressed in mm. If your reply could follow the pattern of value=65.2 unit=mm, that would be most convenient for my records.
value=7.4 unit=mm
